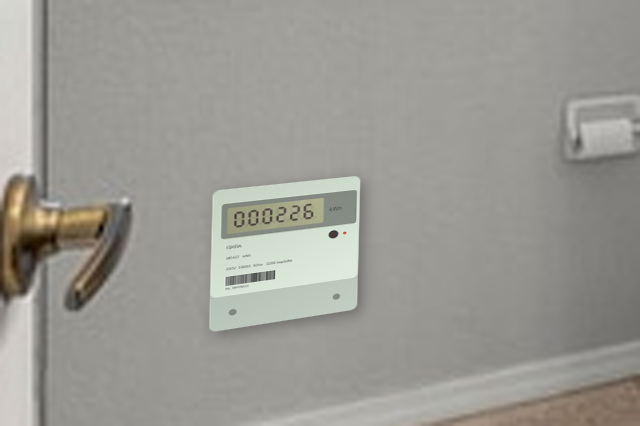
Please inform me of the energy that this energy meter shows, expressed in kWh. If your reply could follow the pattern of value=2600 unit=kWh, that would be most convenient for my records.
value=226 unit=kWh
